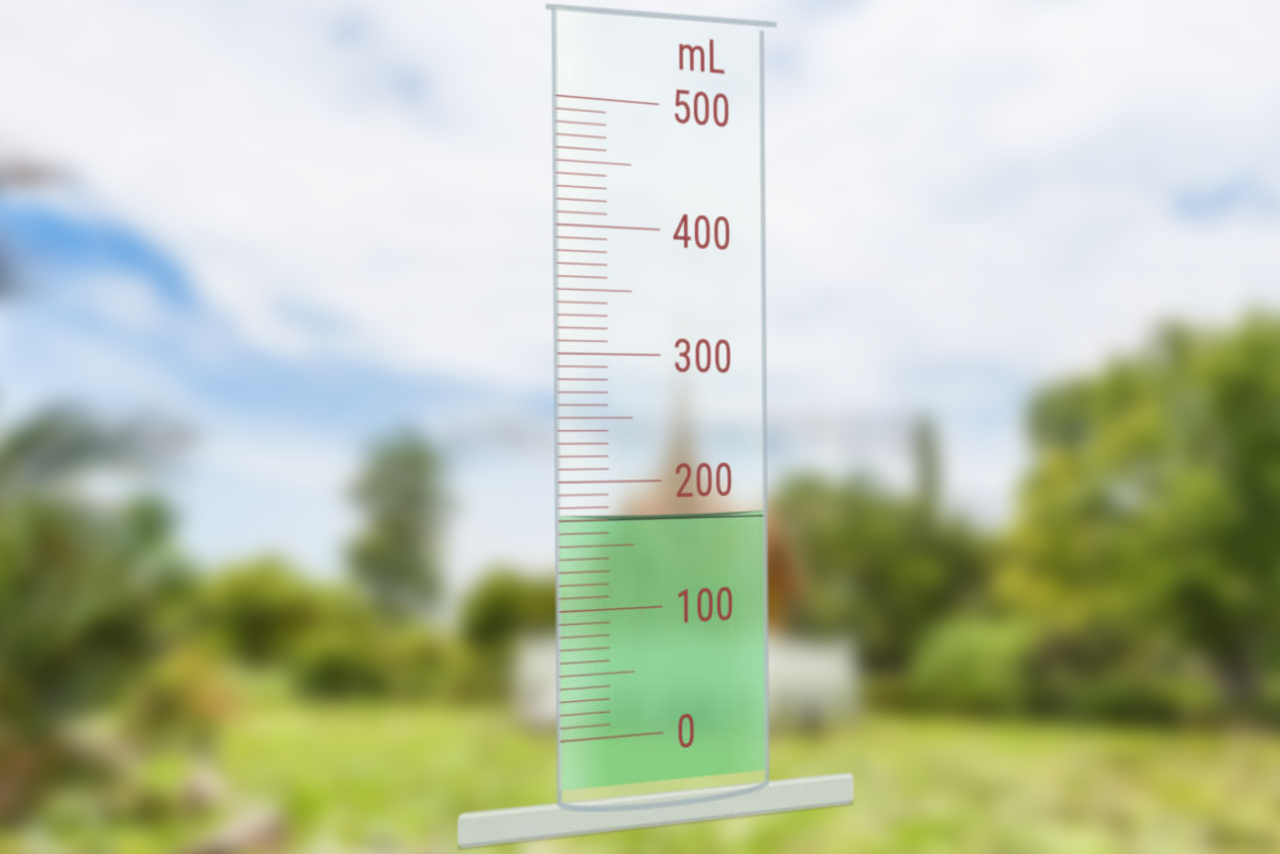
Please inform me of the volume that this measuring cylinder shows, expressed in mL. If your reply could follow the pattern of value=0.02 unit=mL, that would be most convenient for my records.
value=170 unit=mL
